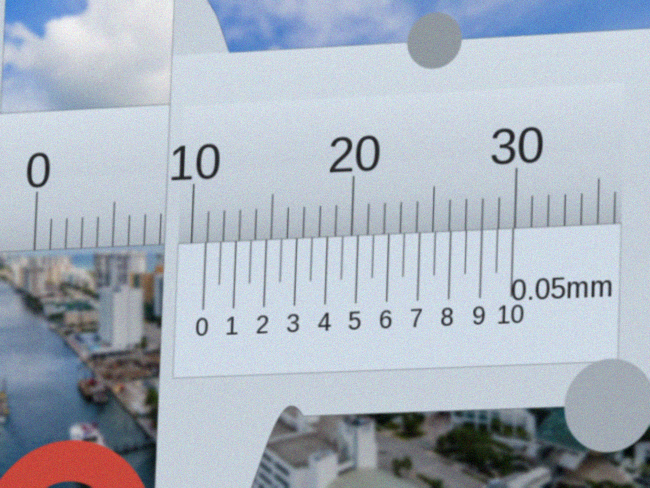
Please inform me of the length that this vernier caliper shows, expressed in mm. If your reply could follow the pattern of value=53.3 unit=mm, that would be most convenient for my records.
value=10.9 unit=mm
